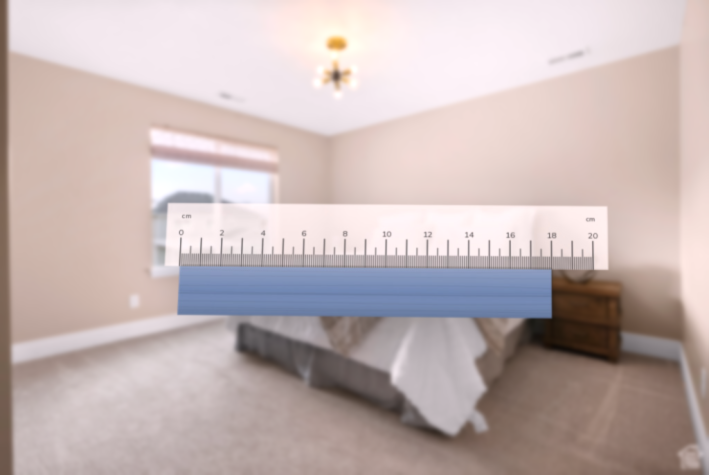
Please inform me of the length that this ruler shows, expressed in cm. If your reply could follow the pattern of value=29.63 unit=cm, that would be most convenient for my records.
value=18 unit=cm
